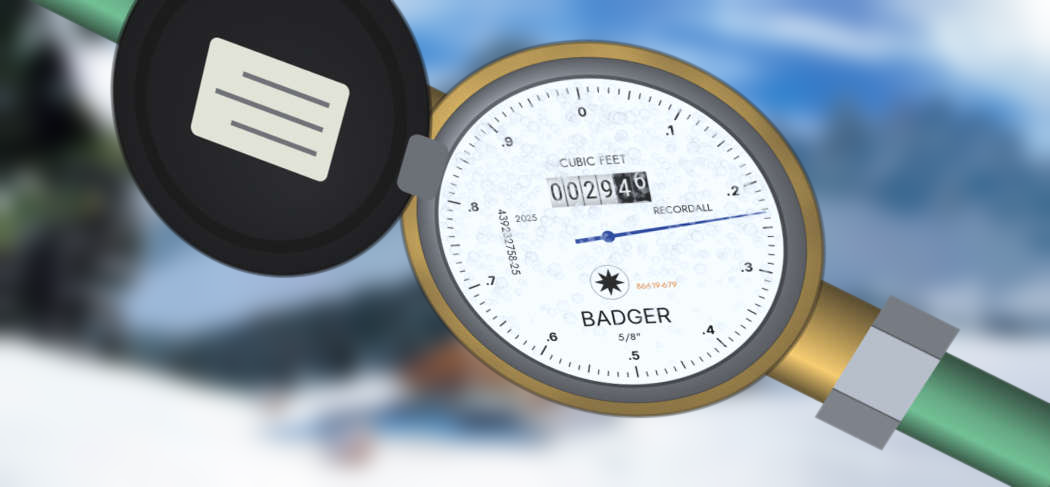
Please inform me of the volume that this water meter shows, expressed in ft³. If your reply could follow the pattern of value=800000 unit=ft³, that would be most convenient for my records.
value=2946.23 unit=ft³
